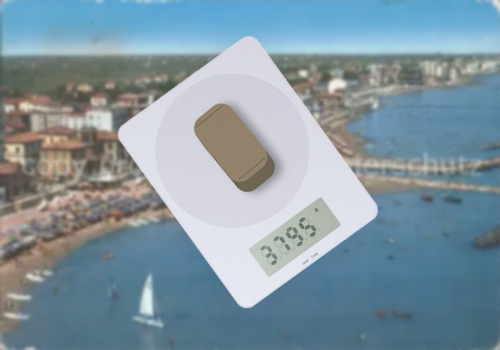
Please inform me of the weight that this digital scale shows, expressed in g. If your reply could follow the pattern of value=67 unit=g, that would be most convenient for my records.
value=3795 unit=g
